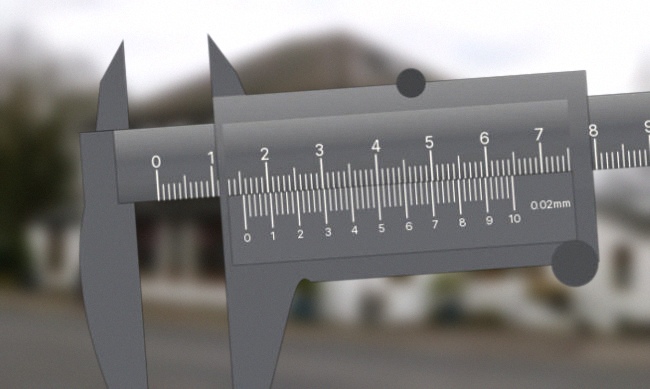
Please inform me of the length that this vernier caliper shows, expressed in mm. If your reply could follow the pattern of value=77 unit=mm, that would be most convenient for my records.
value=15.5 unit=mm
